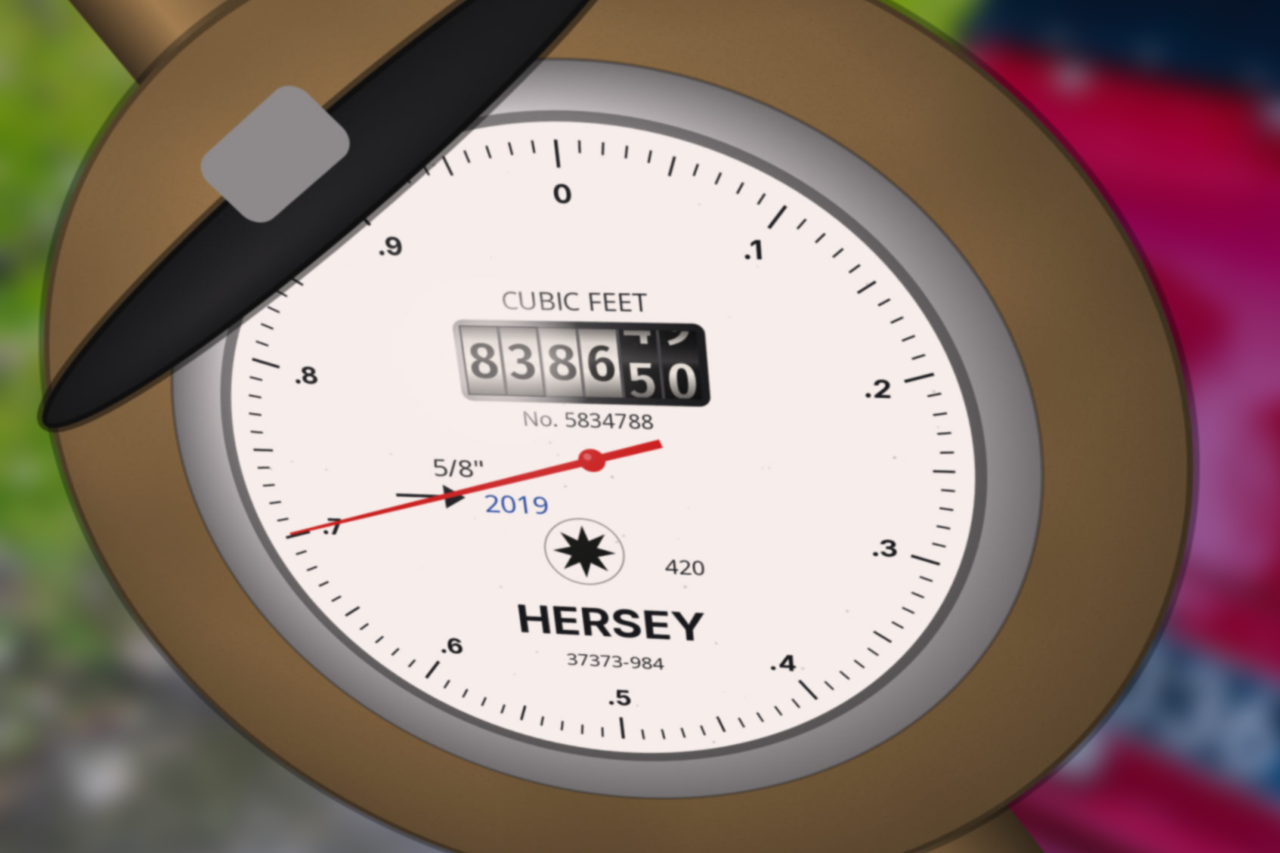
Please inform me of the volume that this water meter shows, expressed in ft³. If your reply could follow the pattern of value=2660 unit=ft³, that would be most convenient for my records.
value=838649.70 unit=ft³
